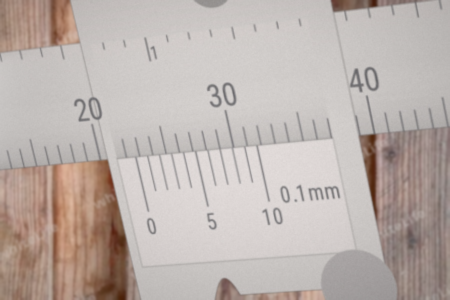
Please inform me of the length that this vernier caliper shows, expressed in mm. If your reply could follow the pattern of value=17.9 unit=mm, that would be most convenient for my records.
value=22.7 unit=mm
